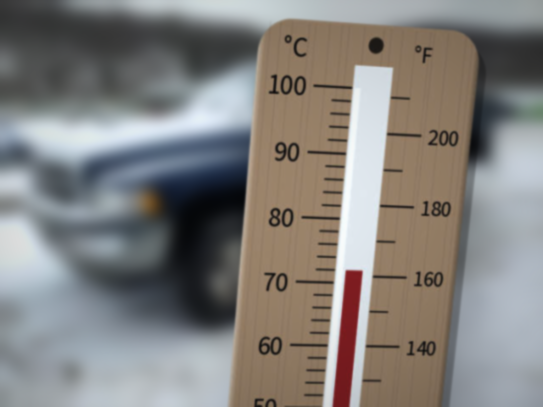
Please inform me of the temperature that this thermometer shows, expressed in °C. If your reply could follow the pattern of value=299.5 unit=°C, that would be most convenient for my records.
value=72 unit=°C
